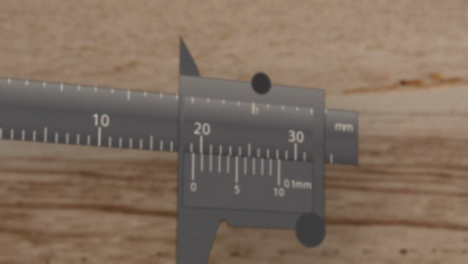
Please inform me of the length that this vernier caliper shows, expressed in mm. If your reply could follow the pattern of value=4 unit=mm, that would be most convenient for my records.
value=19.2 unit=mm
